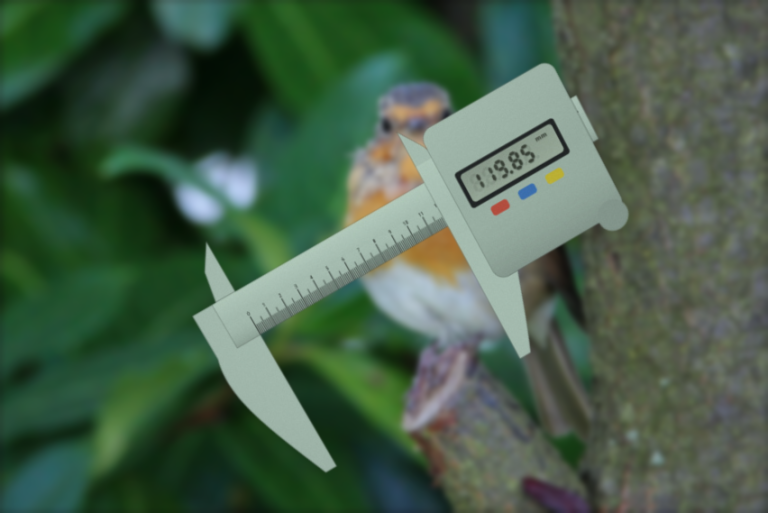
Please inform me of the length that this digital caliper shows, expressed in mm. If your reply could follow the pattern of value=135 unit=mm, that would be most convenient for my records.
value=119.85 unit=mm
